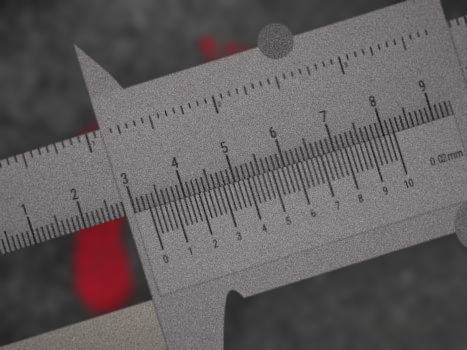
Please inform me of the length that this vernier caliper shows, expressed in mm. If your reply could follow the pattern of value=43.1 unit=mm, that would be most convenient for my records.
value=33.0 unit=mm
